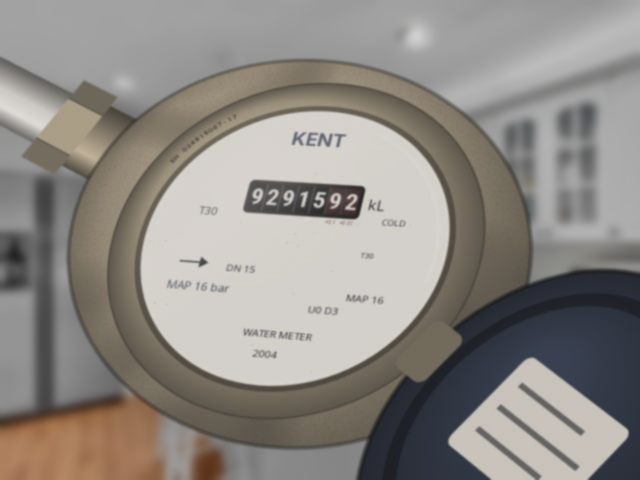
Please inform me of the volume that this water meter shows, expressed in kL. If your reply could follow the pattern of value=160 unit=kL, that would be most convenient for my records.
value=92915.92 unit=kL
